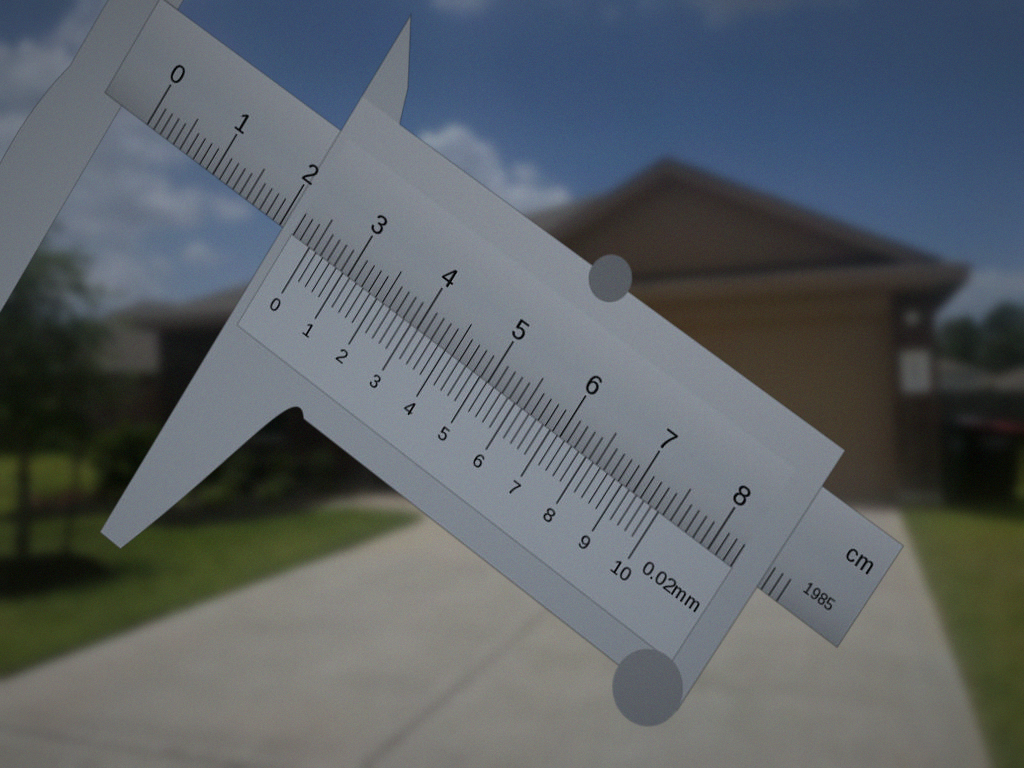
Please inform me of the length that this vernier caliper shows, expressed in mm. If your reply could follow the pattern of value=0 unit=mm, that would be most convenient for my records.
value=24.4 unit=mm
